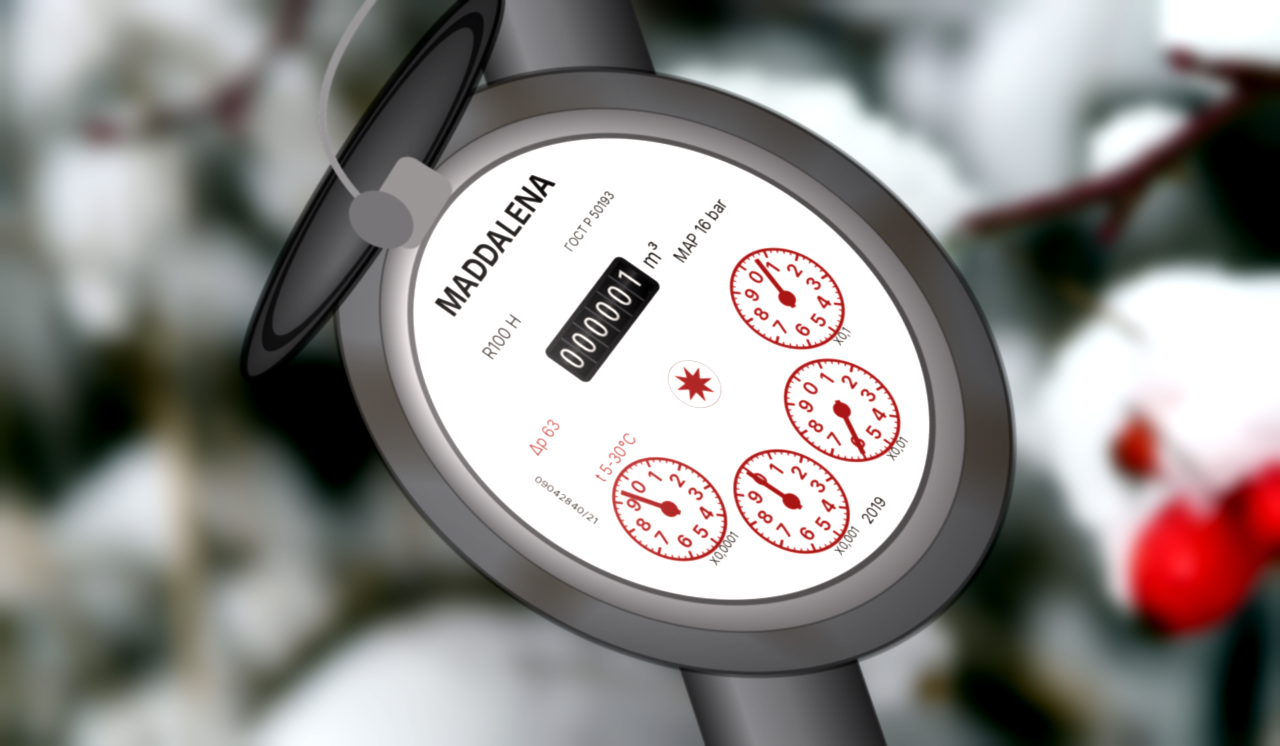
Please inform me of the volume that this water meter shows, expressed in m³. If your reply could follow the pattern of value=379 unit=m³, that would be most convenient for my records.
value=1.0599 unit=m³
